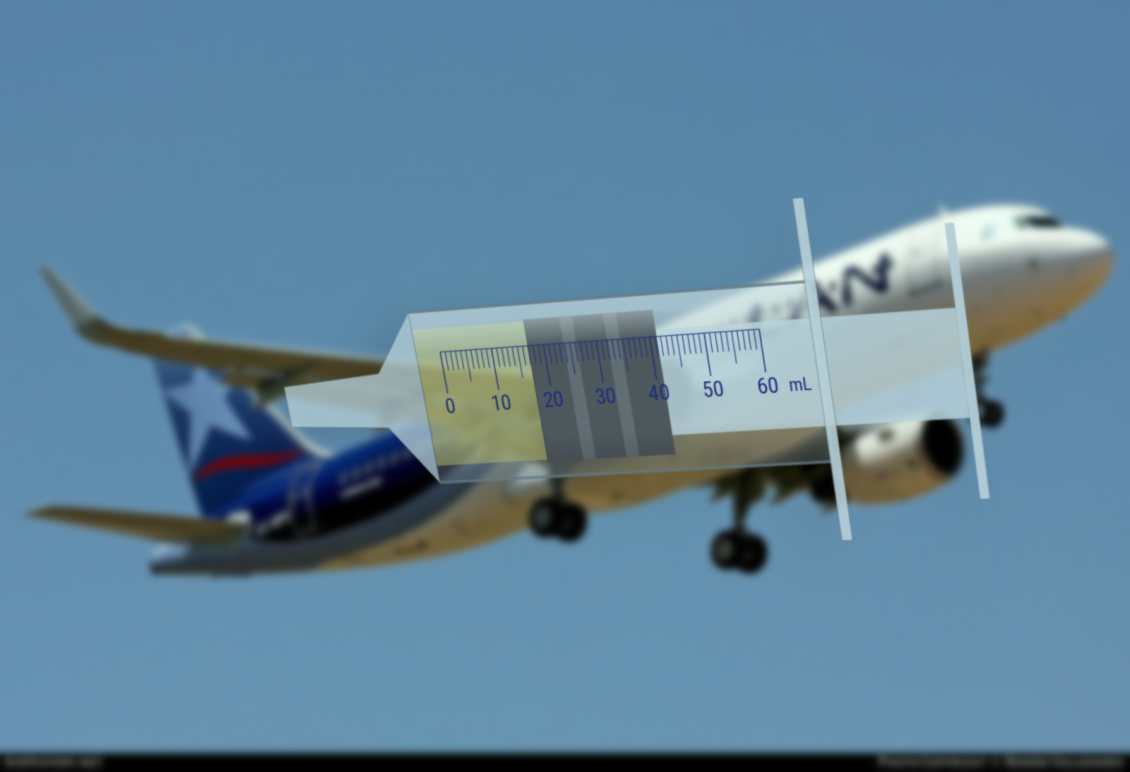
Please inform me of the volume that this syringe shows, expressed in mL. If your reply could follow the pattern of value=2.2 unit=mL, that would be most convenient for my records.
value=17 unit=mL
